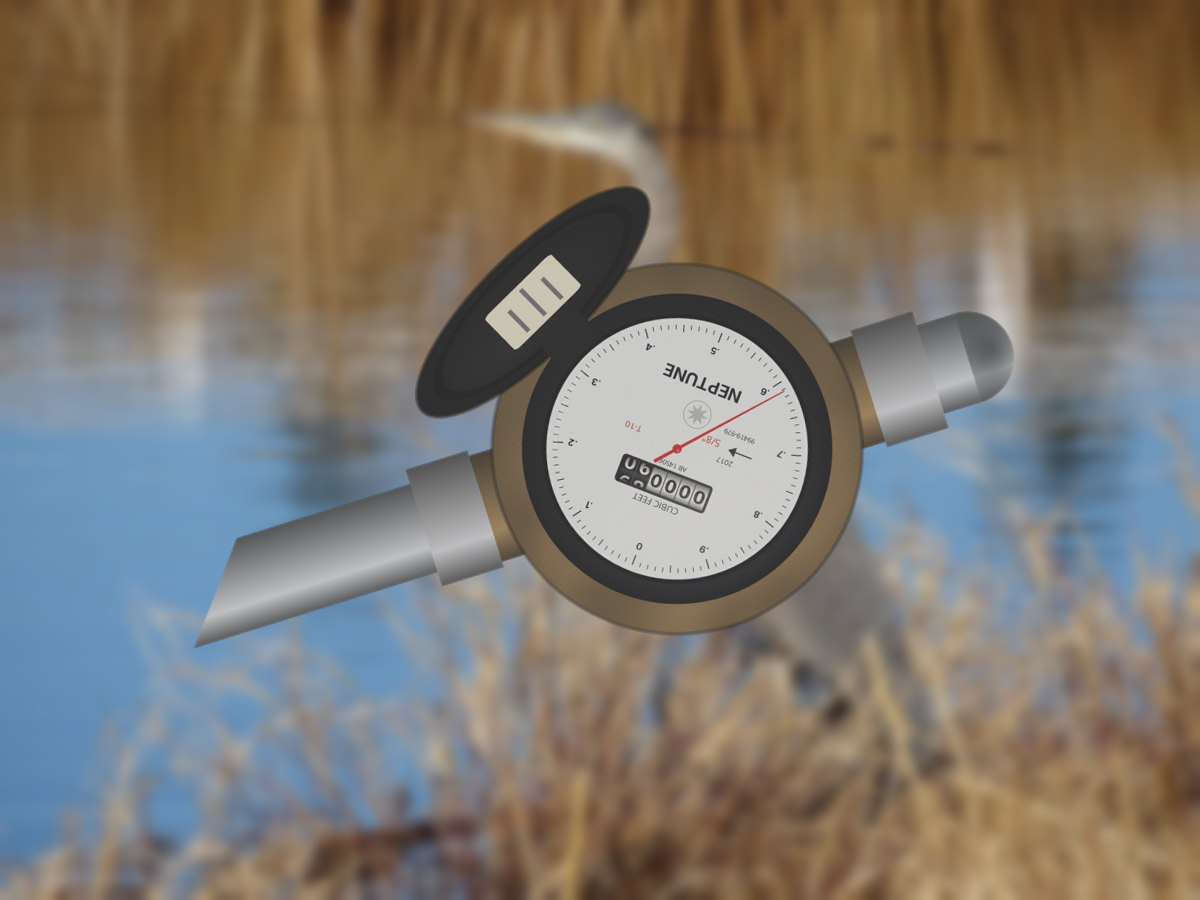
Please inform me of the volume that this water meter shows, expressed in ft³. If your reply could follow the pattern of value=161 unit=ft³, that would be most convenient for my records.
value=89.61 unit=ft³
